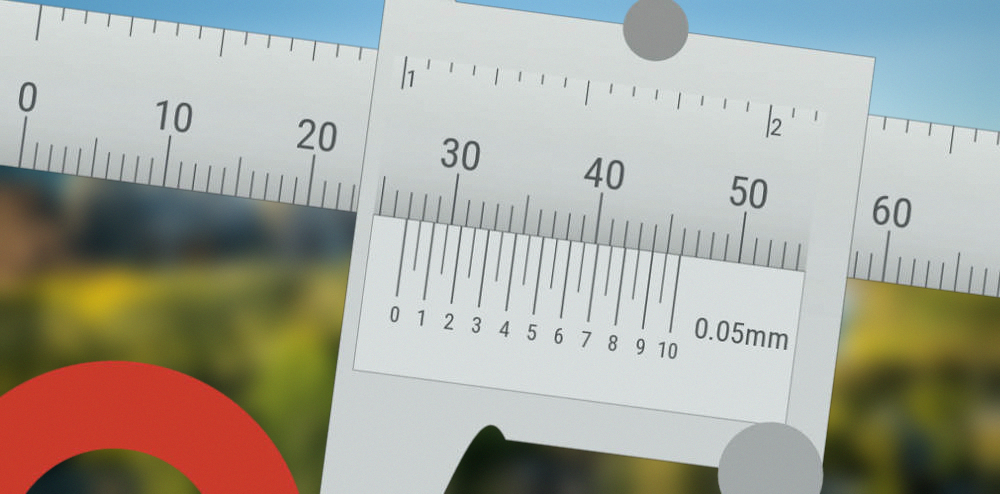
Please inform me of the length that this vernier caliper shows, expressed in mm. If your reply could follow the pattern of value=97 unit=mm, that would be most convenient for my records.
value=26.9 unit=mm
